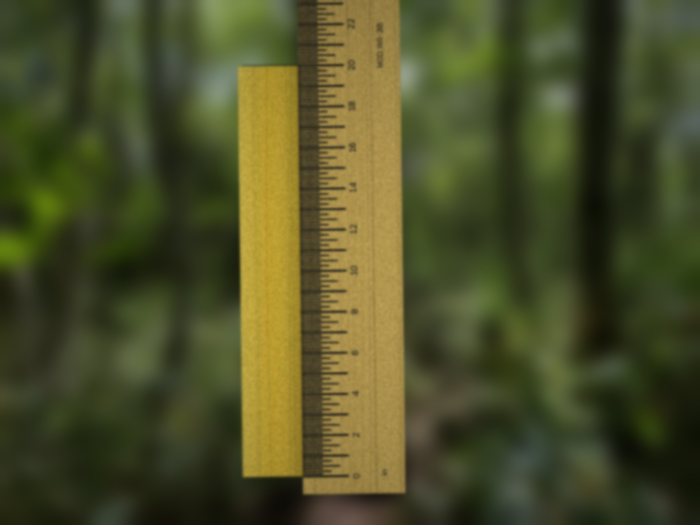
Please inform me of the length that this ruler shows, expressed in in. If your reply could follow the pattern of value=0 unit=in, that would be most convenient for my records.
value=20 unit=in
